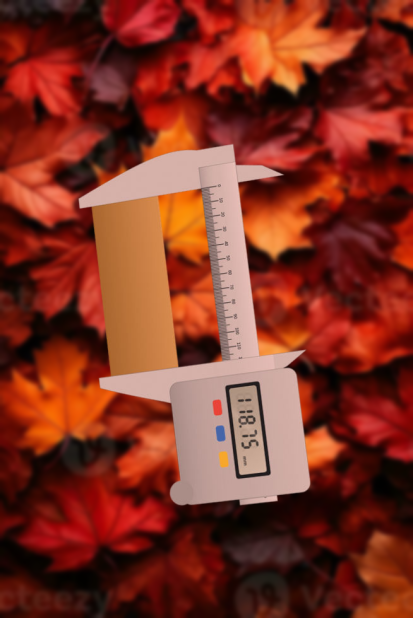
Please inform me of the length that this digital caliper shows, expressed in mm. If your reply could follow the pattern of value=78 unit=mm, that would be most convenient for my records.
value=118.75 unit=mm
